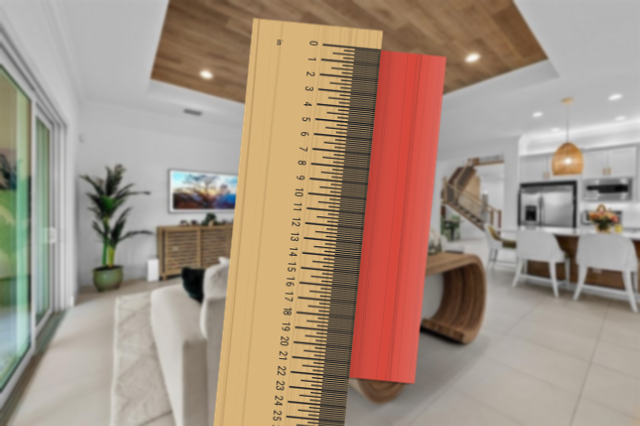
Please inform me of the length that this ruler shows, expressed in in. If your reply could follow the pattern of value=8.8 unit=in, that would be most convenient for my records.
value=22 unit=in
